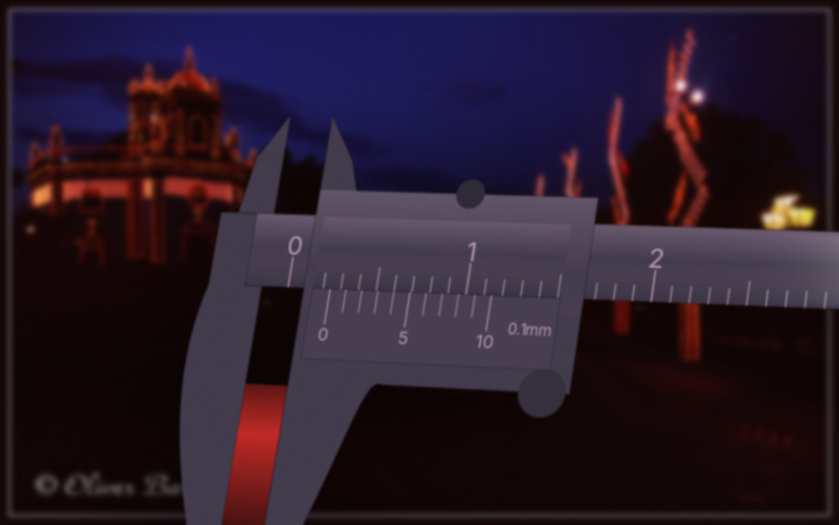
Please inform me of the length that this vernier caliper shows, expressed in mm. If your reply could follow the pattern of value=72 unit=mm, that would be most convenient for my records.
value=2.4 unit=mm
